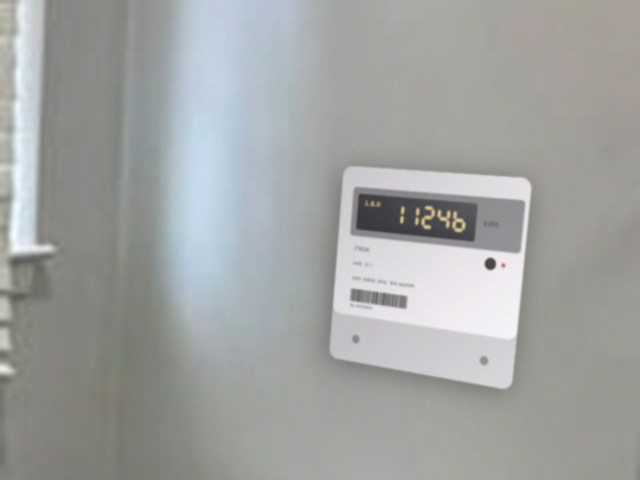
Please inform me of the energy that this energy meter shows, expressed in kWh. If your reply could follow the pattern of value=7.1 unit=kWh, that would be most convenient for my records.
value=11246 unit=kWh
